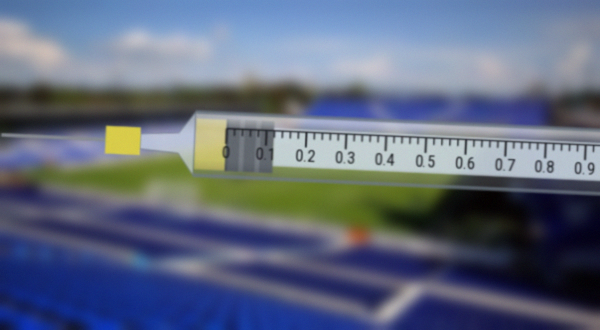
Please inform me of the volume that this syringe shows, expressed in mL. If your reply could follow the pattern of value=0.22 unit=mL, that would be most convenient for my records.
value=0 unit=mL
